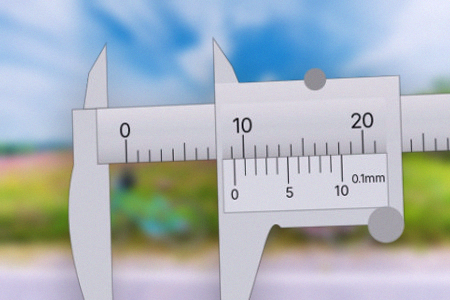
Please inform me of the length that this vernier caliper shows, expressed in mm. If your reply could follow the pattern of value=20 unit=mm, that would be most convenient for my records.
value=9.2 unit=mm
